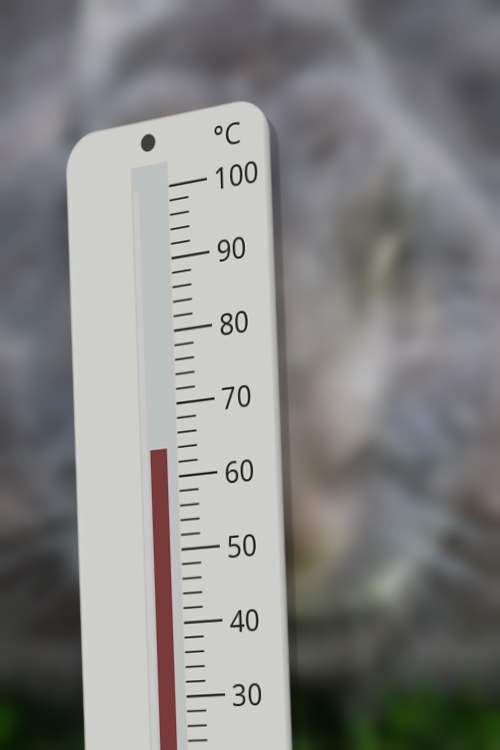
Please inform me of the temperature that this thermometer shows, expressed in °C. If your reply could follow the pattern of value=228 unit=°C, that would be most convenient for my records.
value=64 unit=°C
